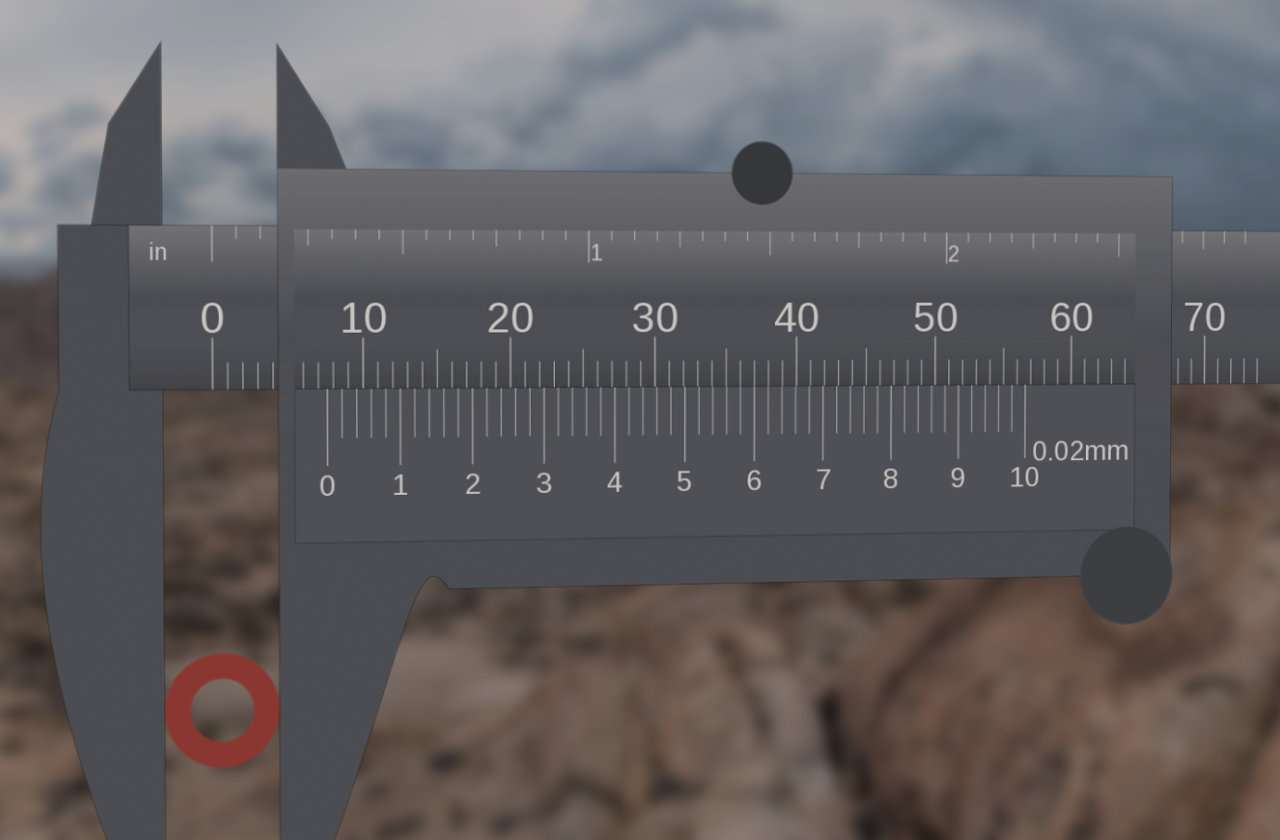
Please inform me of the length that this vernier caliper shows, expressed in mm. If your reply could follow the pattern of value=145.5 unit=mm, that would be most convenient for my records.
value=7.6 unit=mm
